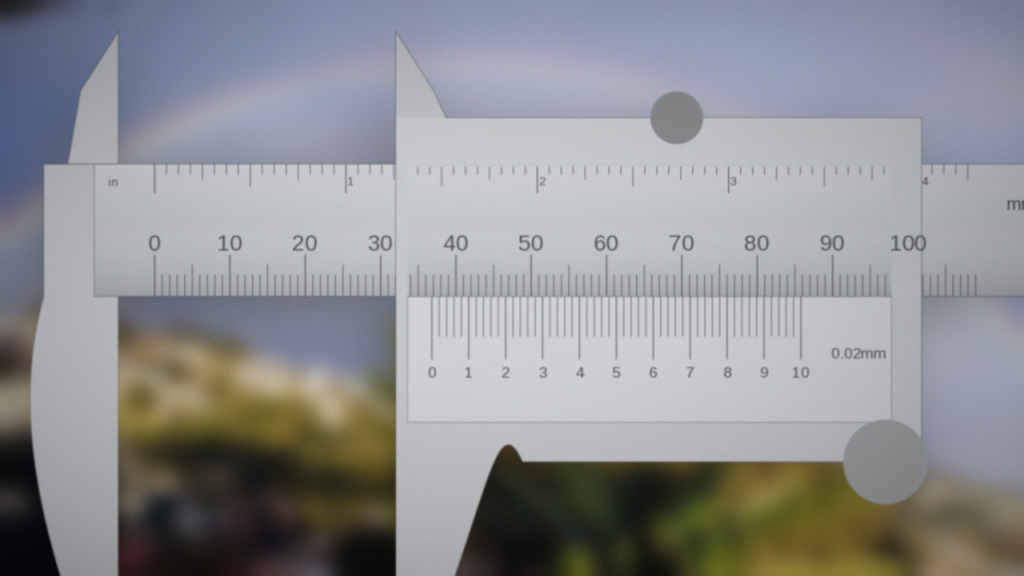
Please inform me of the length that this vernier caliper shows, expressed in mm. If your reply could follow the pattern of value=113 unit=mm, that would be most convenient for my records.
value=36.8 unit=mm
